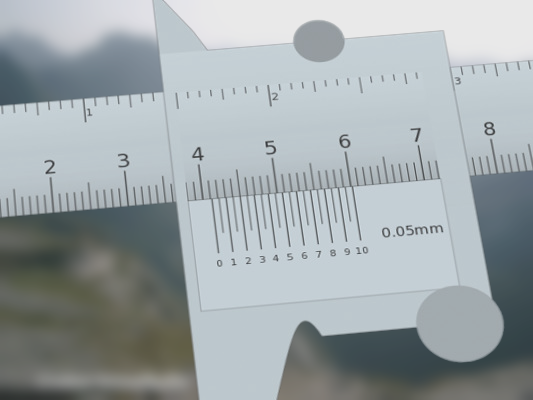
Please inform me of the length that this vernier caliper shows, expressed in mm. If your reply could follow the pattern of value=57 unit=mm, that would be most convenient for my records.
value=41.2 unit=mm
